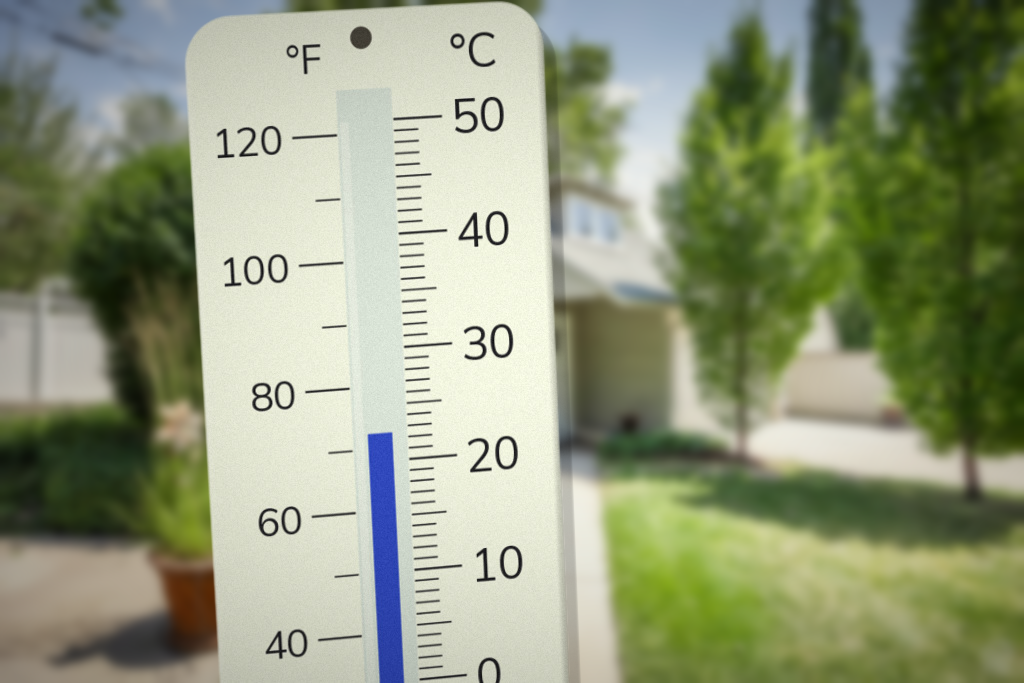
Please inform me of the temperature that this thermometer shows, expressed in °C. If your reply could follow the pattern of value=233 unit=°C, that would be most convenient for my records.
value=22.5 unit=°C
